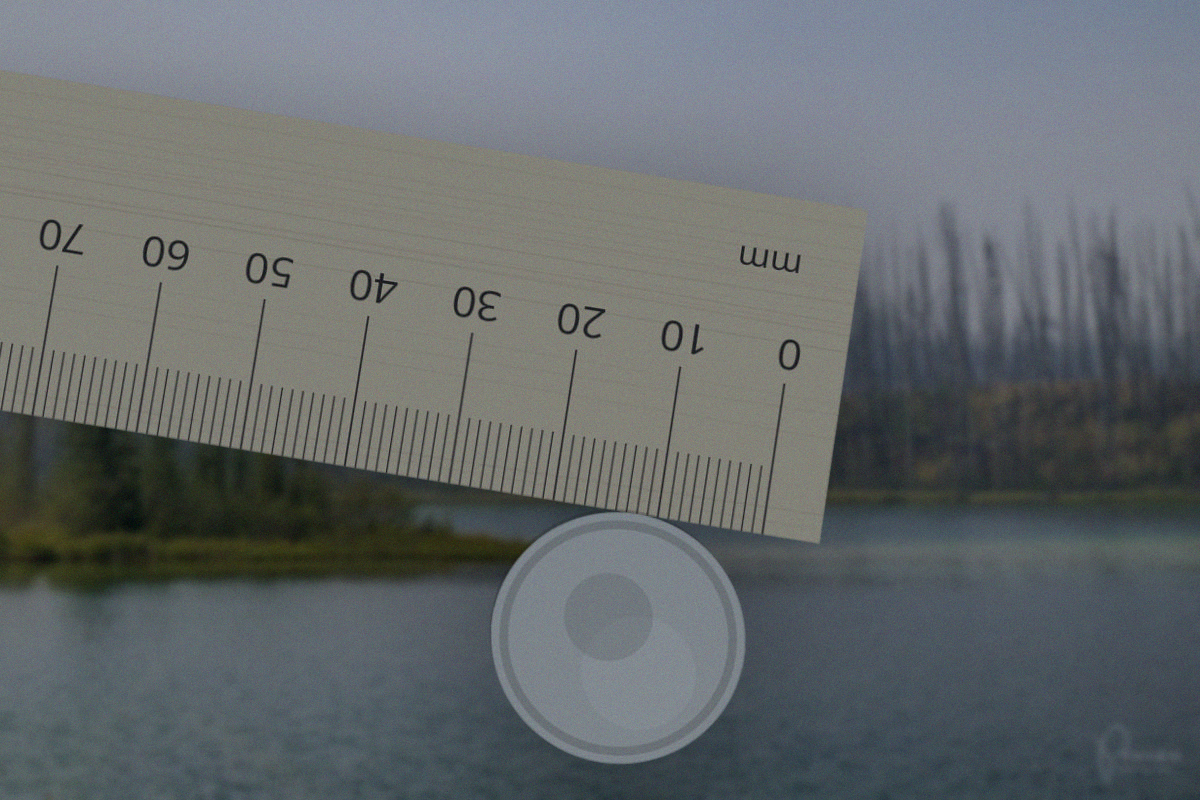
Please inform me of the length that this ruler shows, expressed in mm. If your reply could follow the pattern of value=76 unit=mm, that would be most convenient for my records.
value=24 unit=mm
